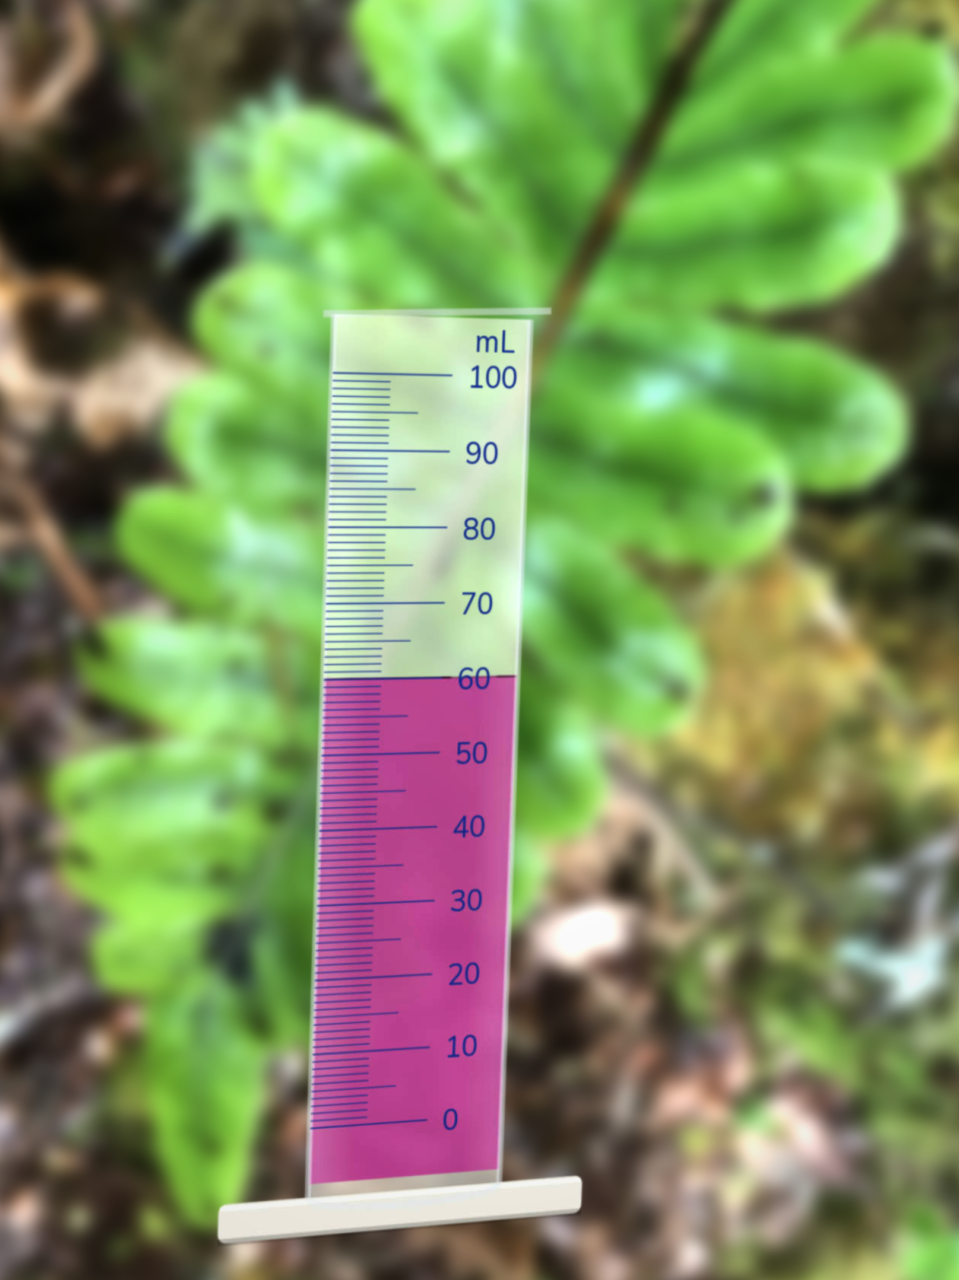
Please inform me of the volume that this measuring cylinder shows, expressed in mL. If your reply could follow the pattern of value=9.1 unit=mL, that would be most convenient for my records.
value=60 unit=mL
